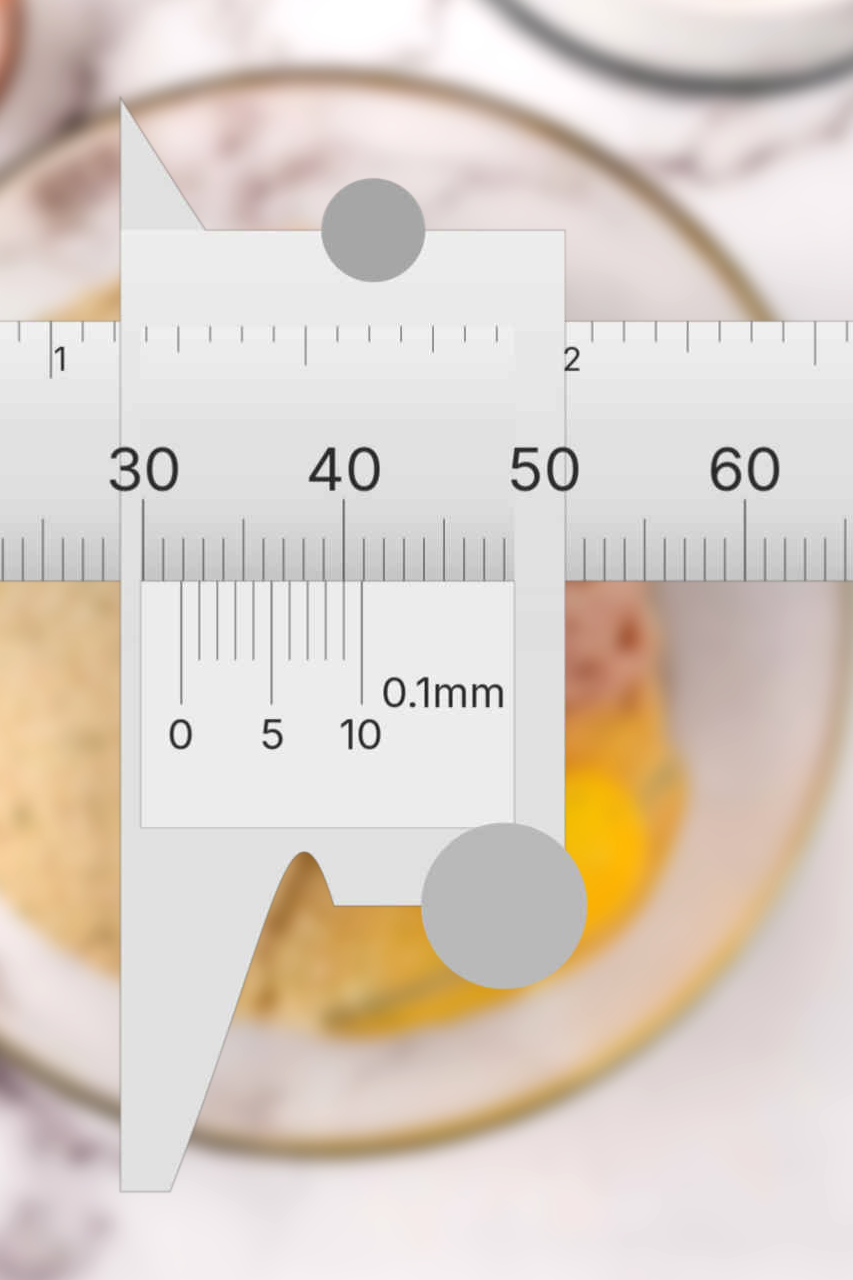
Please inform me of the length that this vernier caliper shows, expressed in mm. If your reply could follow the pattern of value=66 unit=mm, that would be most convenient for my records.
value=31.9 unit=mm
